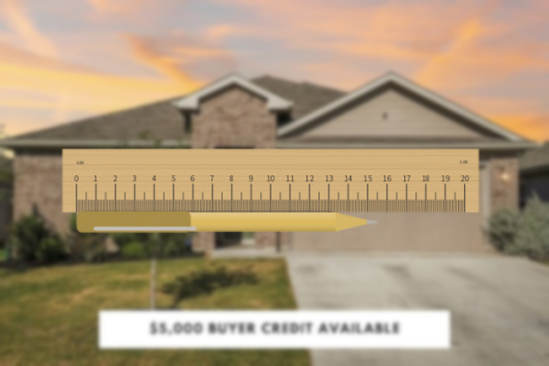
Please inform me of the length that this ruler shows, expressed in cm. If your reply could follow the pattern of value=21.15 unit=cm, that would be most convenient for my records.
value=15.5 unit=cm
